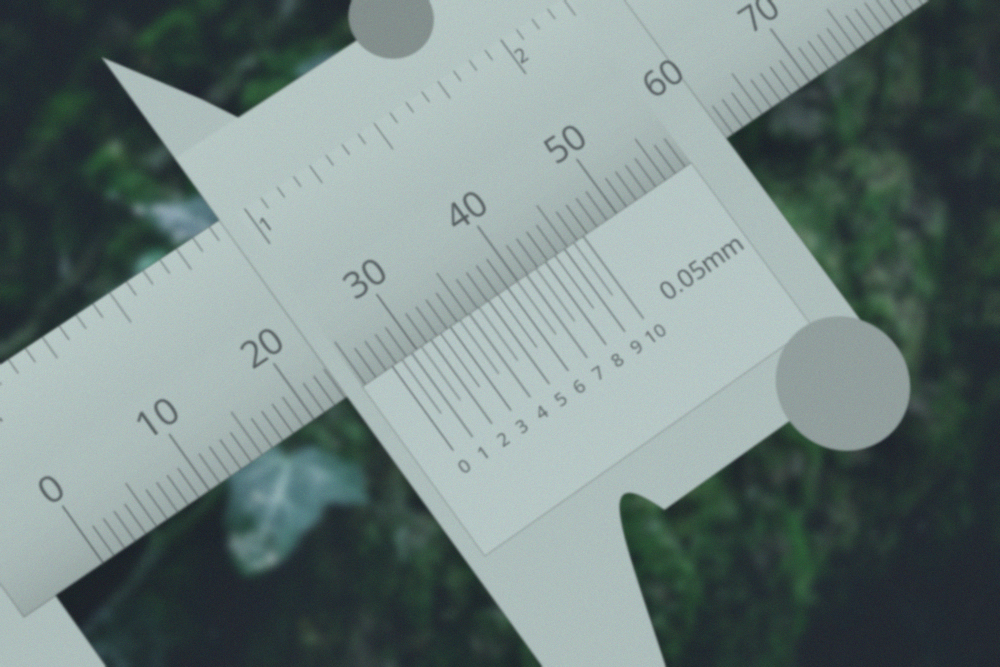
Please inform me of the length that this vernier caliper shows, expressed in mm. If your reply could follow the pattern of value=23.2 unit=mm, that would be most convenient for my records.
value=27.6 unit=mm
